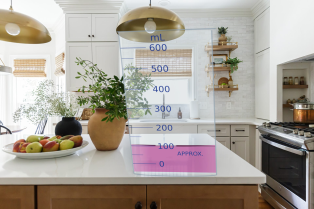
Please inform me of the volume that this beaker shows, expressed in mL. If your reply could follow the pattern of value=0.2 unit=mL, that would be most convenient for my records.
value=100 unit=mL
